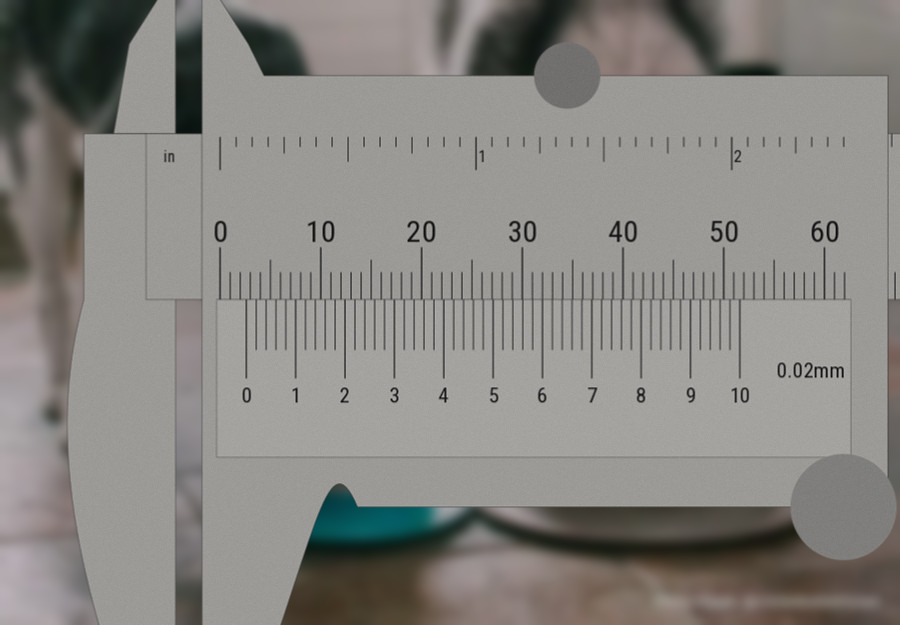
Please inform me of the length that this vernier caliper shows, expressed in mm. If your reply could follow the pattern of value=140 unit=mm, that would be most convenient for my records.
value=2.6 unit=mm
